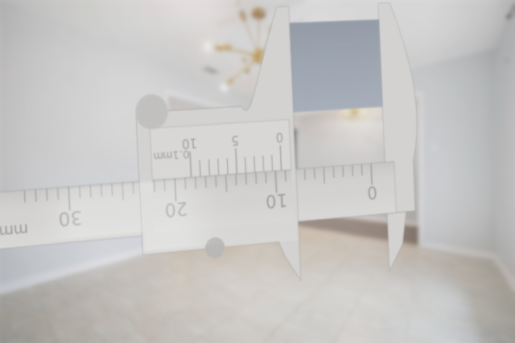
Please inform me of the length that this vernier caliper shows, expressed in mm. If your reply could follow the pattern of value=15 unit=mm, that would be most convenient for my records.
value=9.4 unit=mm
